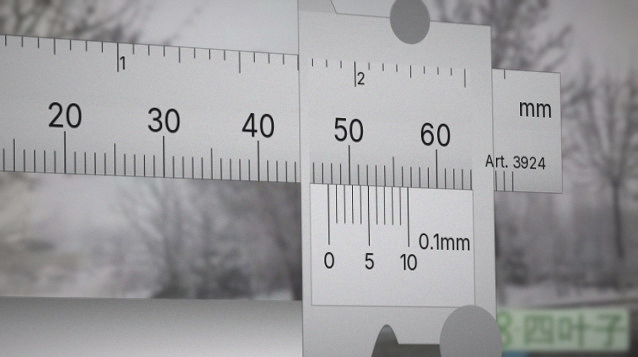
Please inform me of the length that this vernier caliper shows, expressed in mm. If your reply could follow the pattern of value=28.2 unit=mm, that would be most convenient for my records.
value=47.6 unit=mm
